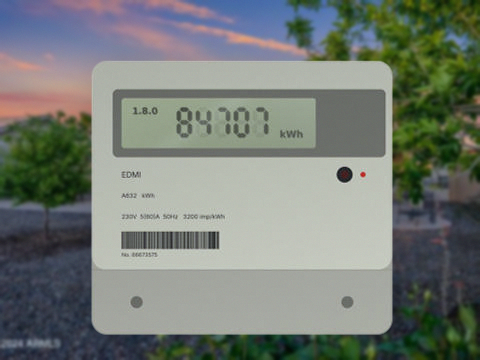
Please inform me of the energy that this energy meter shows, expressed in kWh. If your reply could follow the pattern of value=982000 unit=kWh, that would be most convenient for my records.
value=84707 unit=kWh
